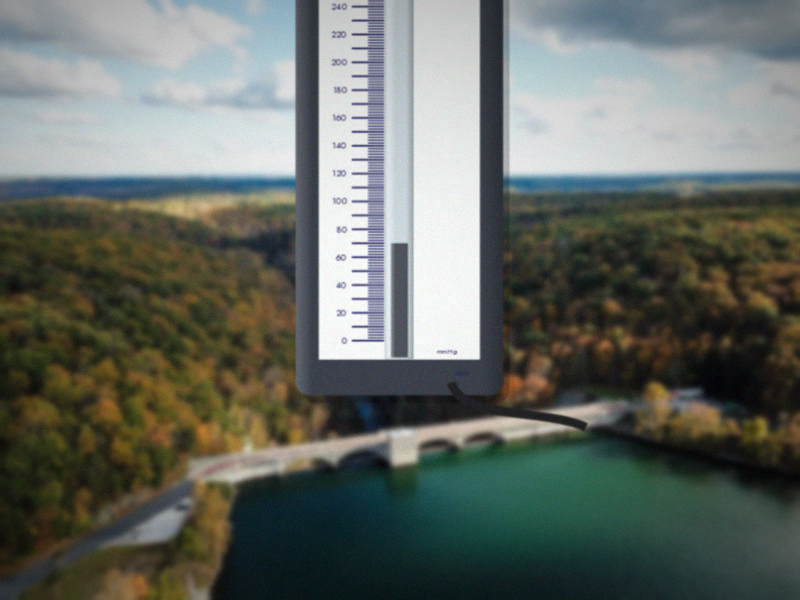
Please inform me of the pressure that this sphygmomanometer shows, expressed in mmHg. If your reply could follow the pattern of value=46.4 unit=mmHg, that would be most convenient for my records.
value=70 unit=mmHg
